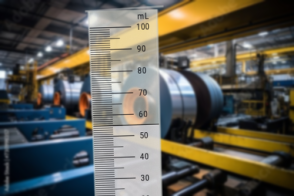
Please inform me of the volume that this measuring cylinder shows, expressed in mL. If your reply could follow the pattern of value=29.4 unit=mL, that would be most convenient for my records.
value=55 unit=mL
